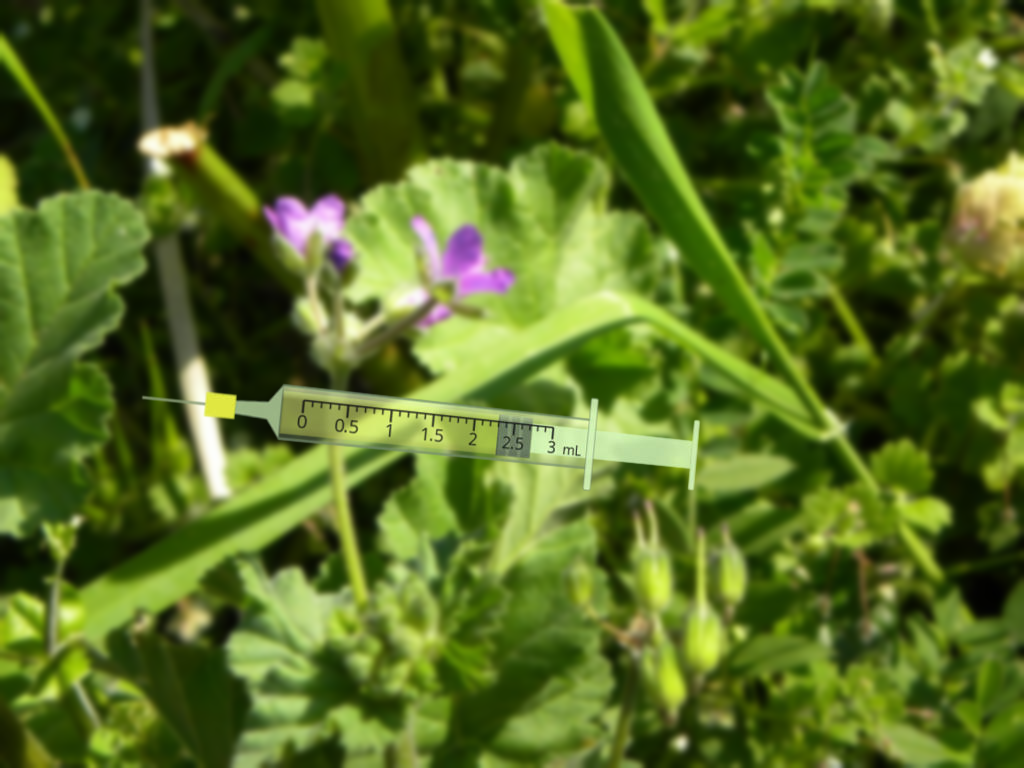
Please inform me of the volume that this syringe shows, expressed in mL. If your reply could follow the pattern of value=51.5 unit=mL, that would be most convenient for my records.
value=2.3 unit=mL
